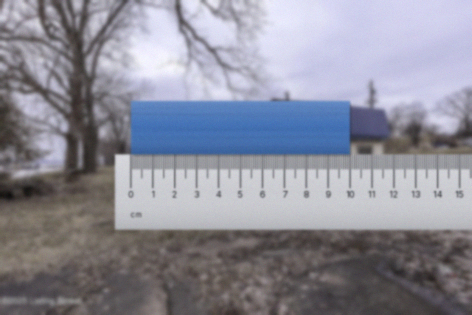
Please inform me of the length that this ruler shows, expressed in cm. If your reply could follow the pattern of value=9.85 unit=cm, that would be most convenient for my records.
value=10 unit=cm
